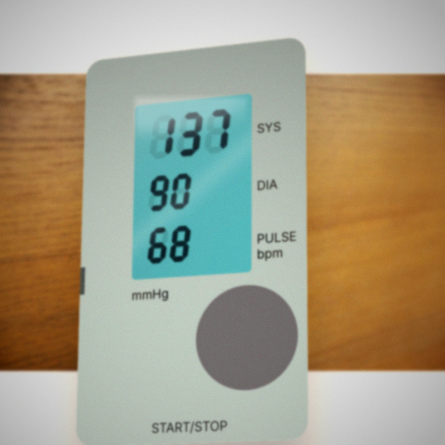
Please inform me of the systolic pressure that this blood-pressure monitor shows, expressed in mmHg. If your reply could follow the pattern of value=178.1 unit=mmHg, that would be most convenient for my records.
value=137 unit=mmHg
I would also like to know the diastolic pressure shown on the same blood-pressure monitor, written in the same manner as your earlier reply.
value=90 unit=mmHg
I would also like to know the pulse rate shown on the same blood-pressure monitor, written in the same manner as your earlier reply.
value=68 unit=bpm
